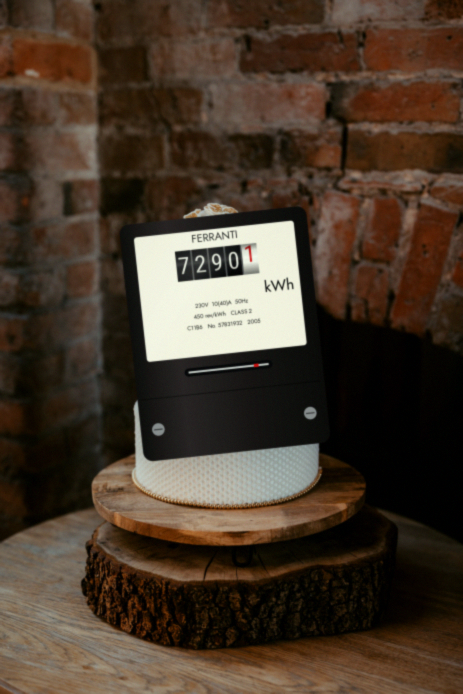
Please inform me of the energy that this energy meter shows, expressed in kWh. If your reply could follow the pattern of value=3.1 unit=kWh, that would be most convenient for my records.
value=7290.1 unit=kWh
